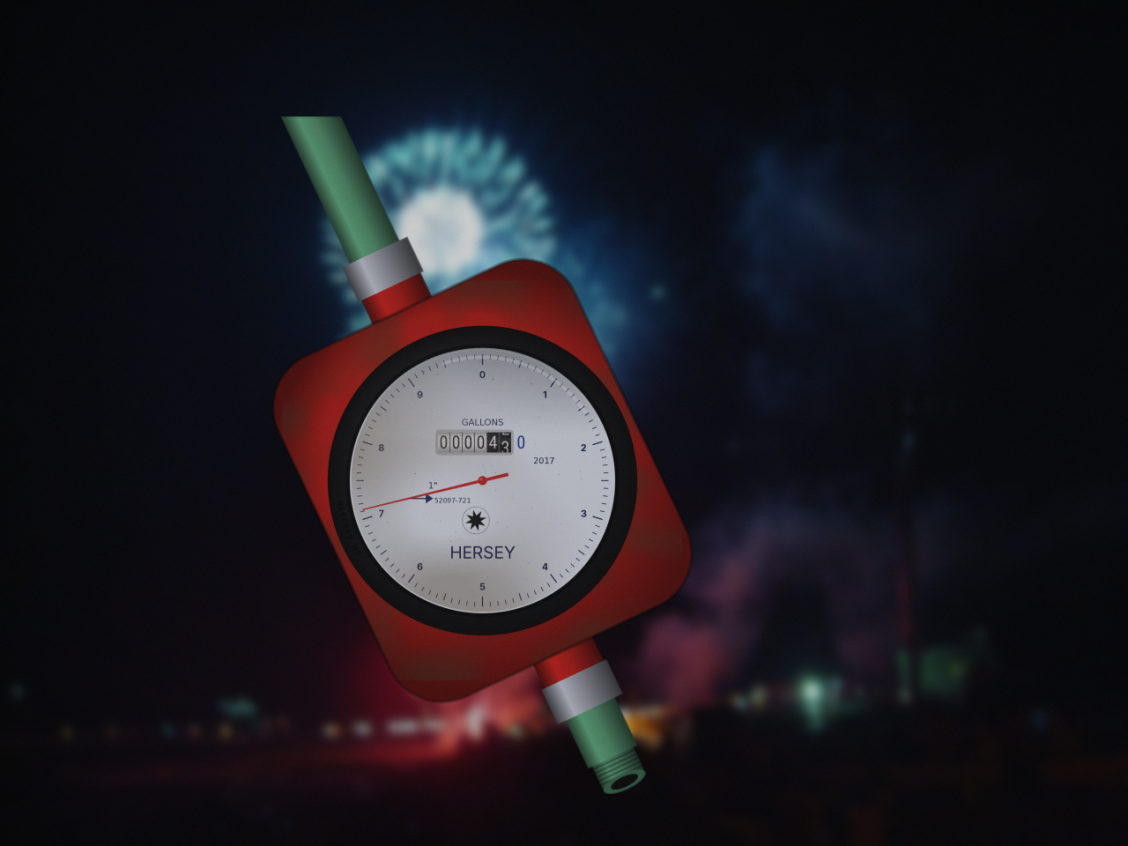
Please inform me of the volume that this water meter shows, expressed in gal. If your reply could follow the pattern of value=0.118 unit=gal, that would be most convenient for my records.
value=427.1 unit=gal
